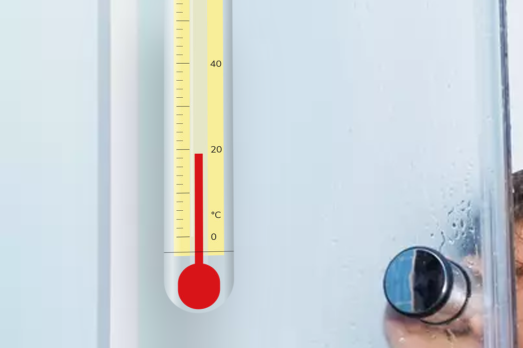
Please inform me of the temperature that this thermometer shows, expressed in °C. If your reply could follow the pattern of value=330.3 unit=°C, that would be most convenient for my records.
value=19 unit=°C
